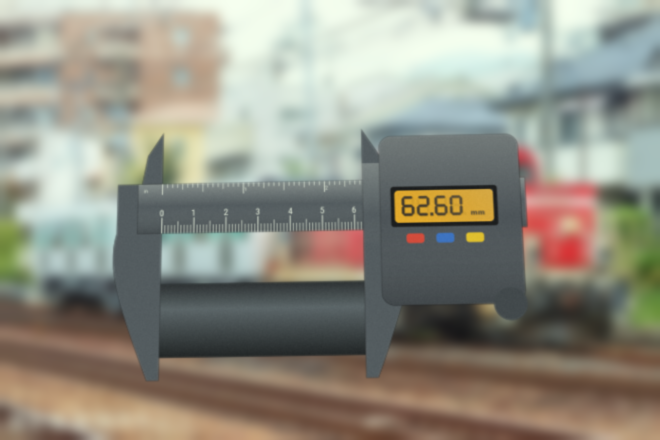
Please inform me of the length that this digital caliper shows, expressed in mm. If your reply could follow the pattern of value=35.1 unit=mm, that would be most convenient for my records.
value=62.60 unit=mm
